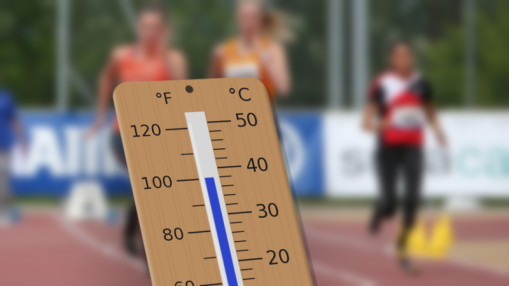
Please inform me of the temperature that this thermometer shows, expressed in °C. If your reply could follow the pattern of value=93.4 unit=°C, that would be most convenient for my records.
value=38 unit=°C
